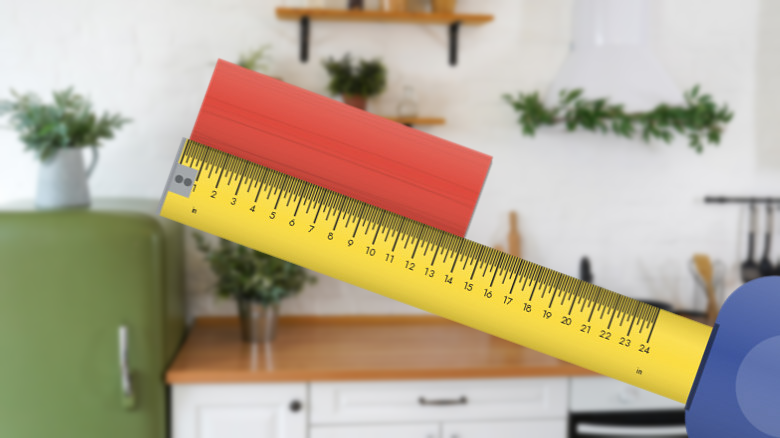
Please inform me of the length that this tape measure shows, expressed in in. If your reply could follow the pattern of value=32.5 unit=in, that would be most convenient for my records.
value=14 unit=in
